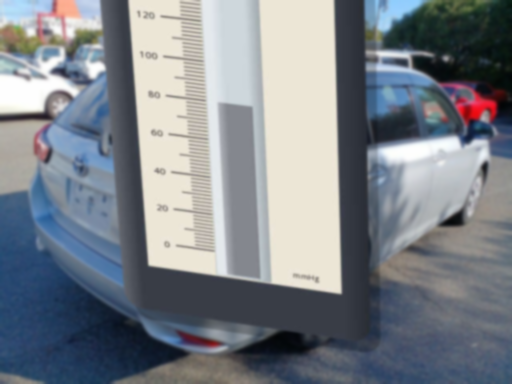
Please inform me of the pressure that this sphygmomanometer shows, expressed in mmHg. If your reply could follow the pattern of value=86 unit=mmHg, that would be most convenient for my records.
value=80 unit=mmHg
